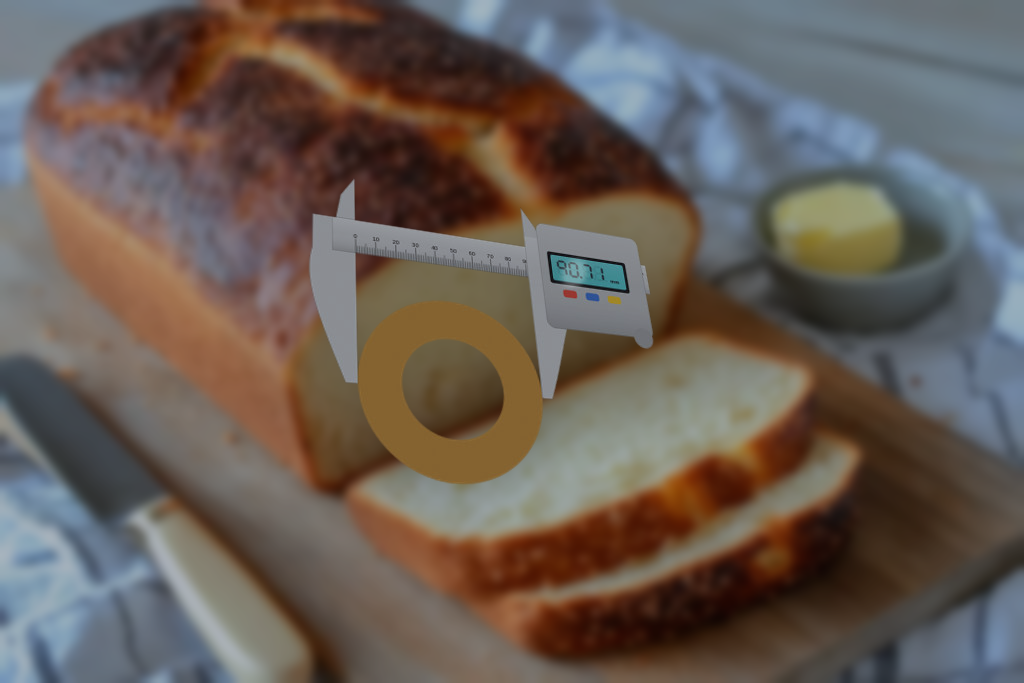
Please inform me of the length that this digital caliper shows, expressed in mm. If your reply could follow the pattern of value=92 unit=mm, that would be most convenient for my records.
value=90.71 unit=mm
